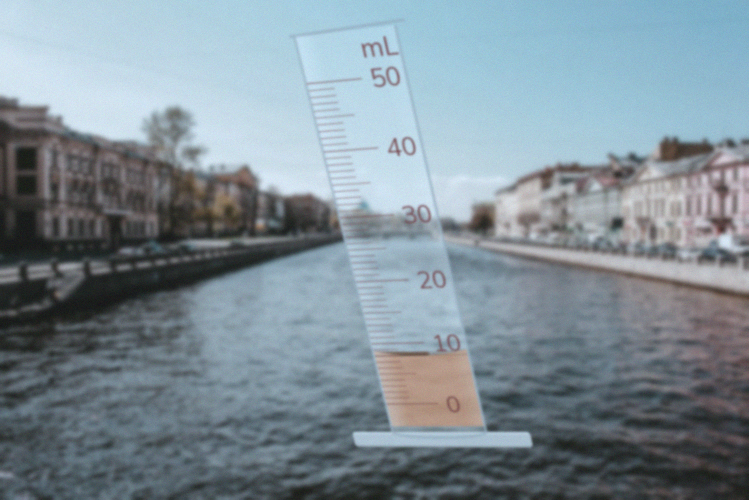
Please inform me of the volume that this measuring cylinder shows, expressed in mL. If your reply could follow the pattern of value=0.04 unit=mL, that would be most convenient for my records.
value=8 unit=mL
